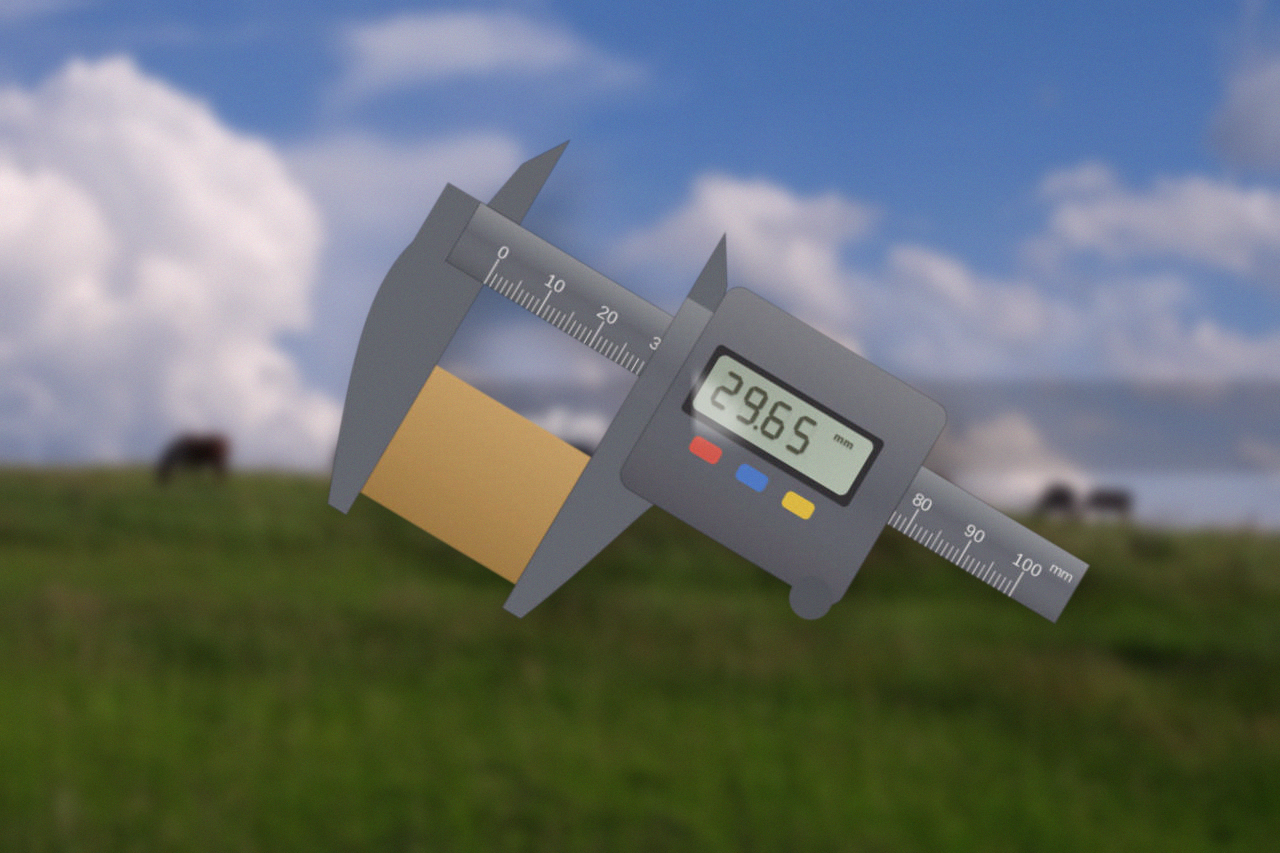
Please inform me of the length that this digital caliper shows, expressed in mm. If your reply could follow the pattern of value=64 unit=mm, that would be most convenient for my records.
value=29.65 unit=mm
